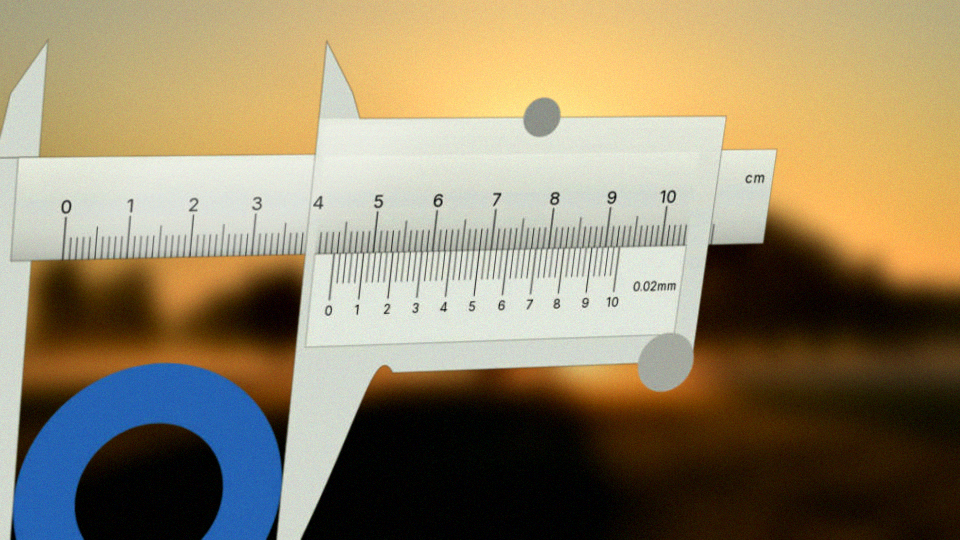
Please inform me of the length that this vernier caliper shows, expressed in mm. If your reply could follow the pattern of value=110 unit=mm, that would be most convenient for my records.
value=43.5 unit=mm
